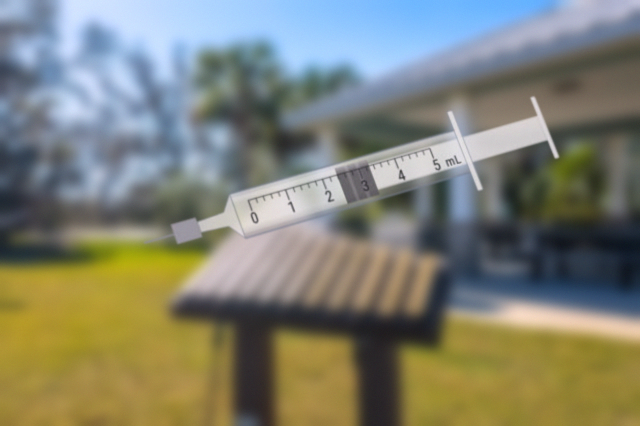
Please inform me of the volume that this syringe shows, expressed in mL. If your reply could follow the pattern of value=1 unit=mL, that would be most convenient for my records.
value=2.4 unit=mL
